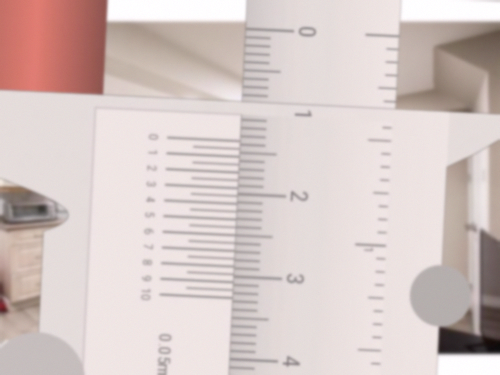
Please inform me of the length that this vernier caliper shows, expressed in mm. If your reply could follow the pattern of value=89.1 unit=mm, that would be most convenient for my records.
value=13.6 unit=mm
